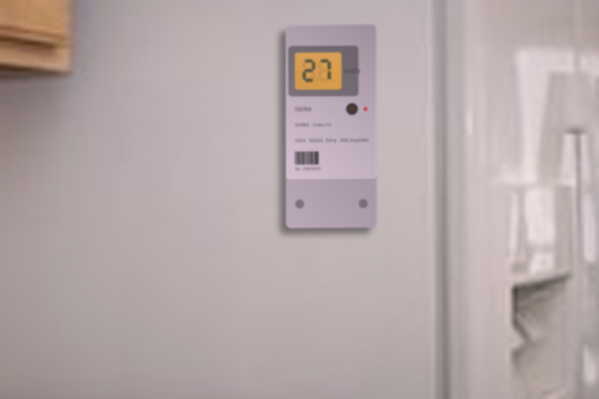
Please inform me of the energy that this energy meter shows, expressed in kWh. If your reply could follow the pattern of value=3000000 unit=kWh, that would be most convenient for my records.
value=27 unit=kWh
